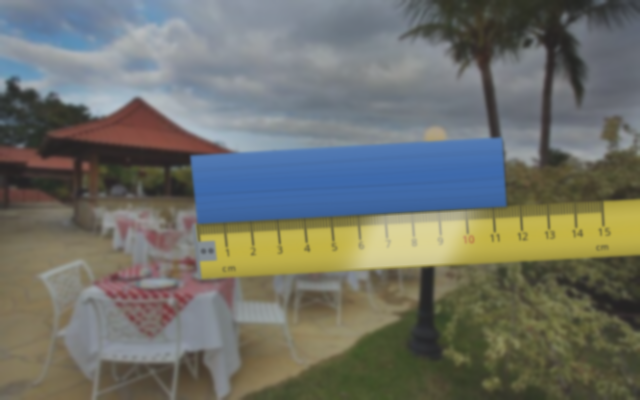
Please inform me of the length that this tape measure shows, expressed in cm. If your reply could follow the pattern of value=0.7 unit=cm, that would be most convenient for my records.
value=11.5 unit=cm
